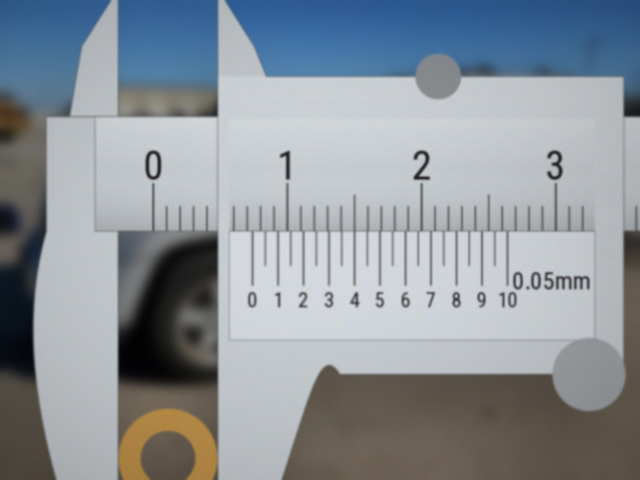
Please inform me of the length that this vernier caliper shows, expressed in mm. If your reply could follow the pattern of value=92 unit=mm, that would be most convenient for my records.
value=7.4 unit=mm
